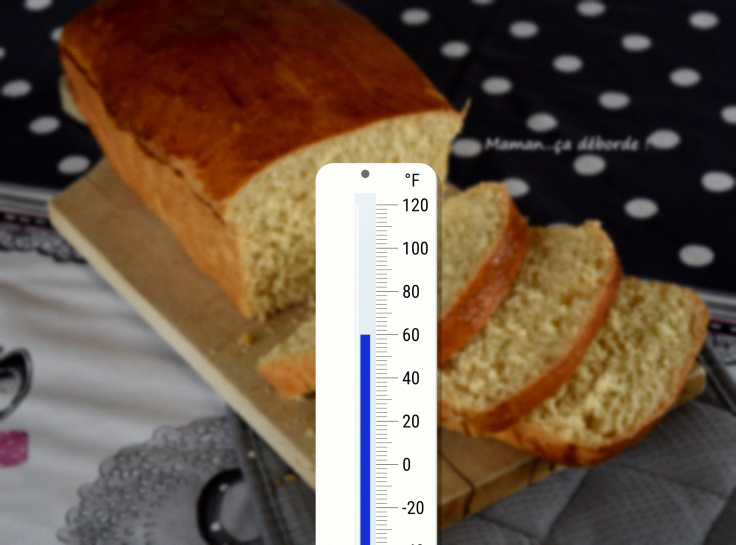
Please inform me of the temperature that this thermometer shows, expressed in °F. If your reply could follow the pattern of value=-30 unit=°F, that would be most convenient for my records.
value=60 unit=°F
